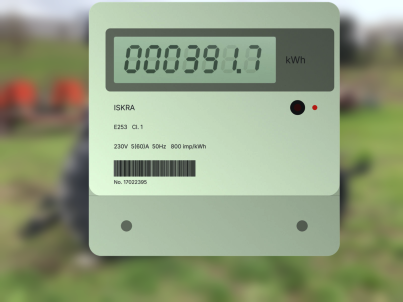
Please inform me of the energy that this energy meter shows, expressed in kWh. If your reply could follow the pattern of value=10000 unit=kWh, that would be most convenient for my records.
value=391.7 unit=kWh
